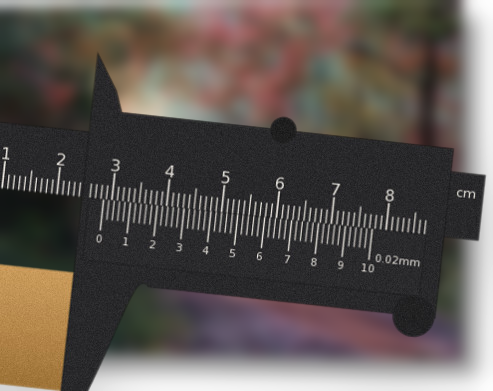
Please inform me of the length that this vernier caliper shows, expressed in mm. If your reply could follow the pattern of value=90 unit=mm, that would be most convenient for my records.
value=28.5 unit=mm
